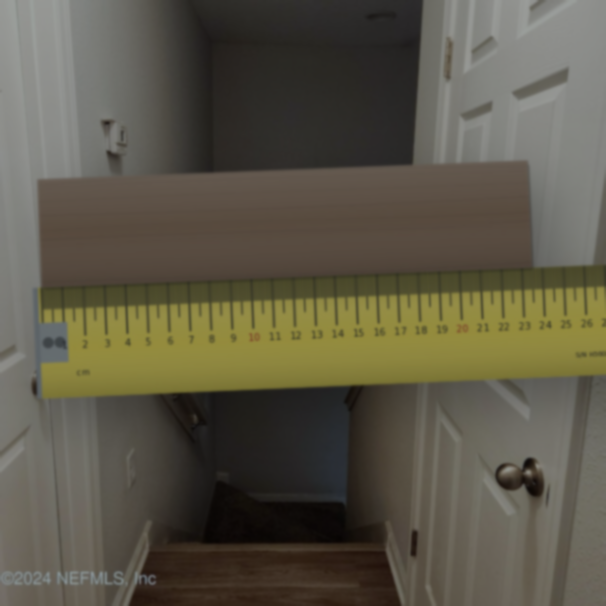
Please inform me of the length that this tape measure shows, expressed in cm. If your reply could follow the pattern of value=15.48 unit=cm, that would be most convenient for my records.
value=23.5 unit=cm
